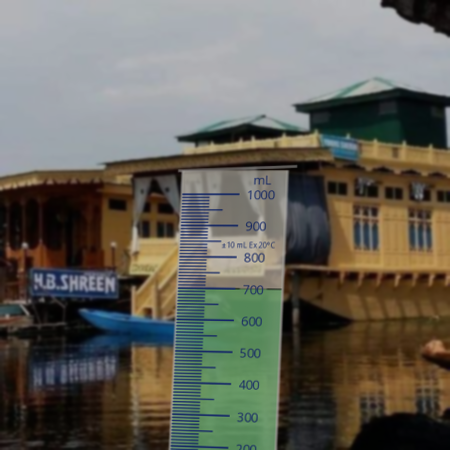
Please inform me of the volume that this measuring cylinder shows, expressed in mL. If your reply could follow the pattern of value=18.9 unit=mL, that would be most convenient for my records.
value=700 unit=mL
